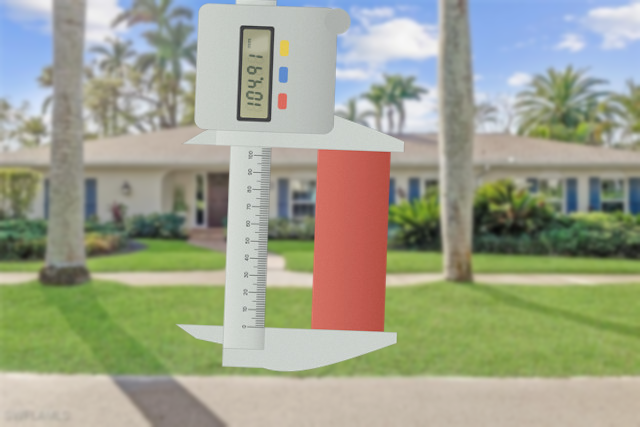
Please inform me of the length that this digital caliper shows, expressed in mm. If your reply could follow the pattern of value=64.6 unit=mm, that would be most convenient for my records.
value=104.91 unit=mm
